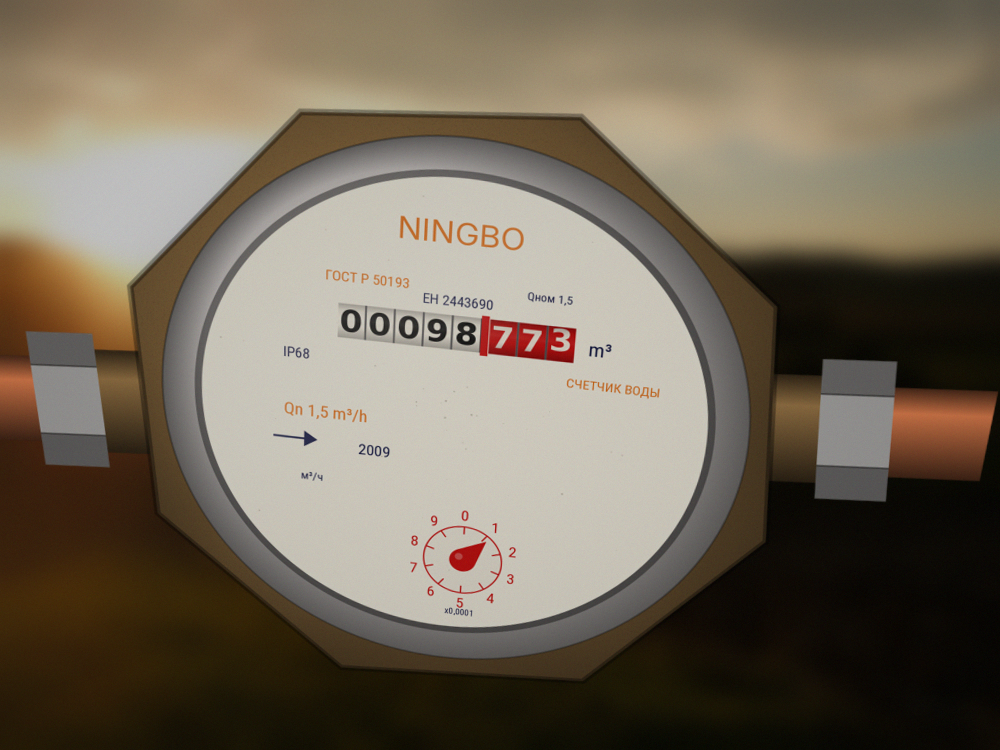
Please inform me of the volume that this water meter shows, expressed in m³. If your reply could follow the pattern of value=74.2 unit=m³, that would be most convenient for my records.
value=98.7731 unit=m³
